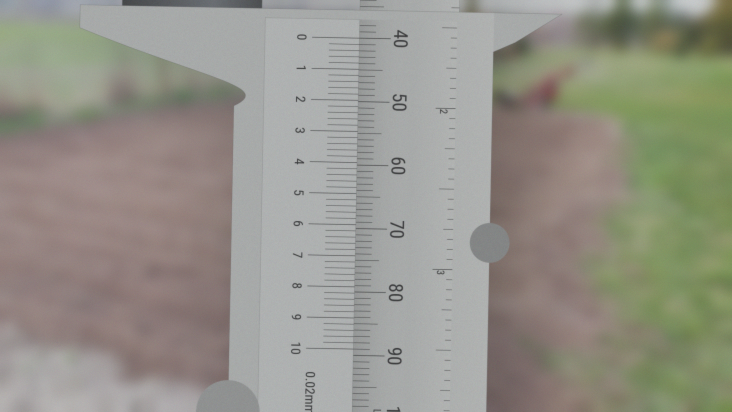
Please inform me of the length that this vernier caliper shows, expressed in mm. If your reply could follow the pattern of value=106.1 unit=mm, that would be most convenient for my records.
value=40.0 unit=mm
